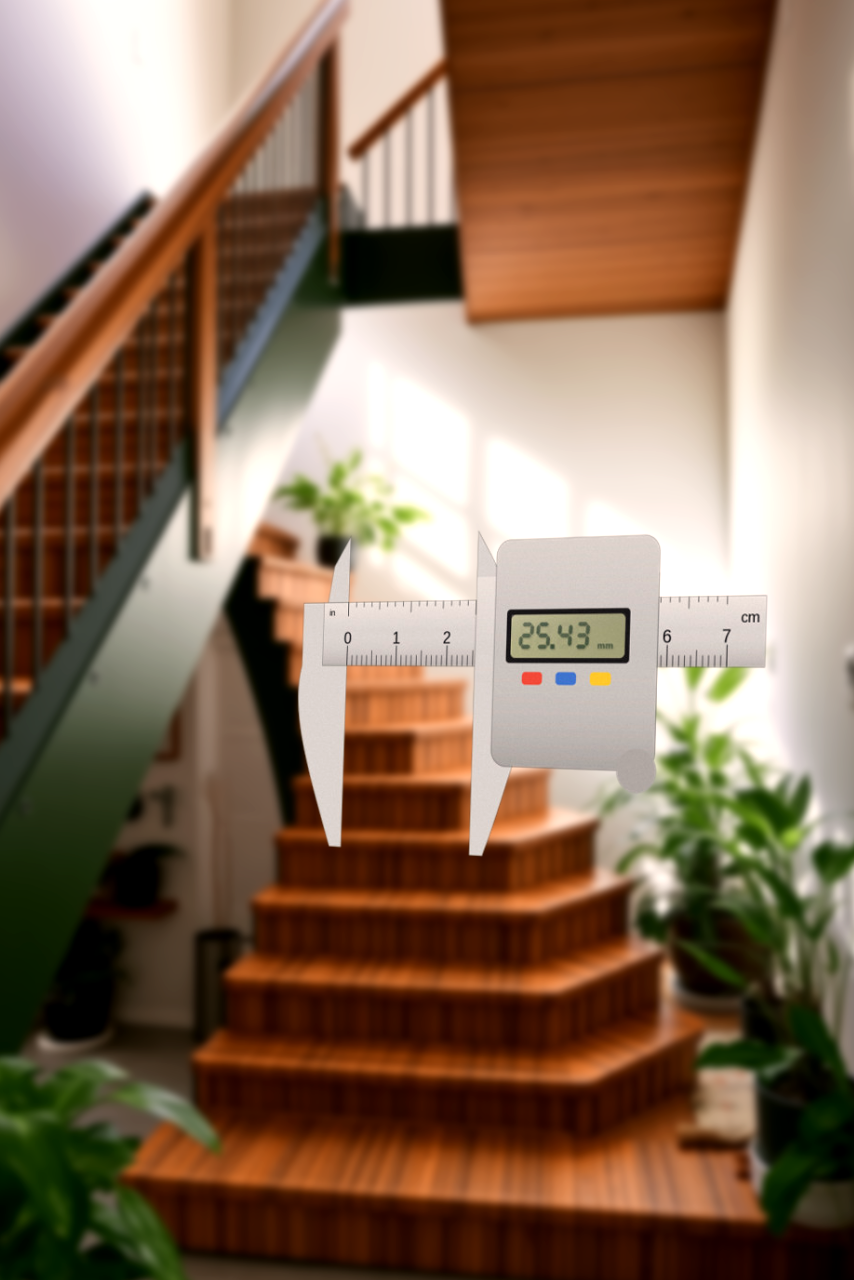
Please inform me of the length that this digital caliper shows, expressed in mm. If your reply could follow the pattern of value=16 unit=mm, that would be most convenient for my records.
value=25.43 unit=mm
